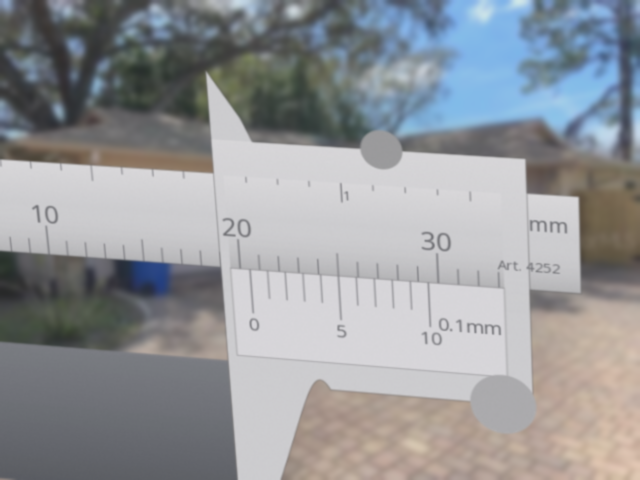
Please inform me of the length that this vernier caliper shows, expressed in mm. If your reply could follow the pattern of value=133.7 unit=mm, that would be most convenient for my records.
value=20.5 unit=mm
